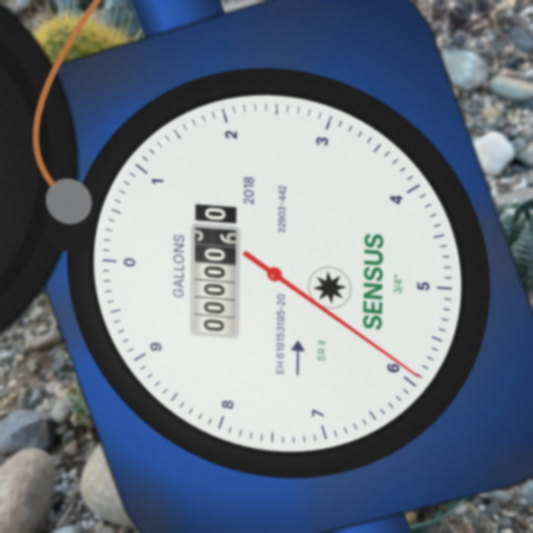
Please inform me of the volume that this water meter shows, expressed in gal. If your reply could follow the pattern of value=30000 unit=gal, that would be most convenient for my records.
value=55.9 unit=gal
